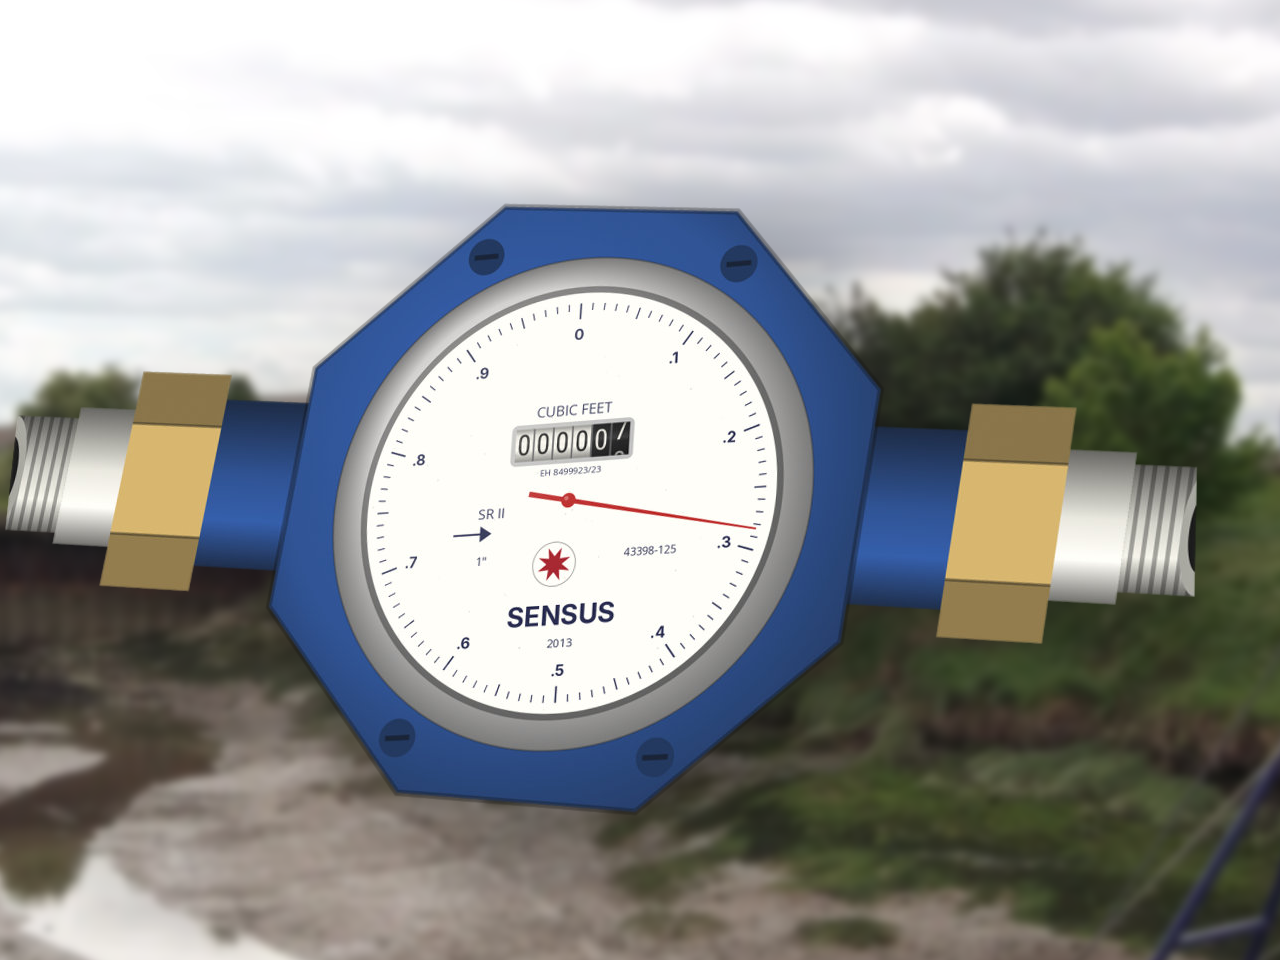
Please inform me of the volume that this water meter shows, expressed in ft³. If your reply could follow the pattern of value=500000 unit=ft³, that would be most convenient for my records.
value=7.28 unit=ft³
